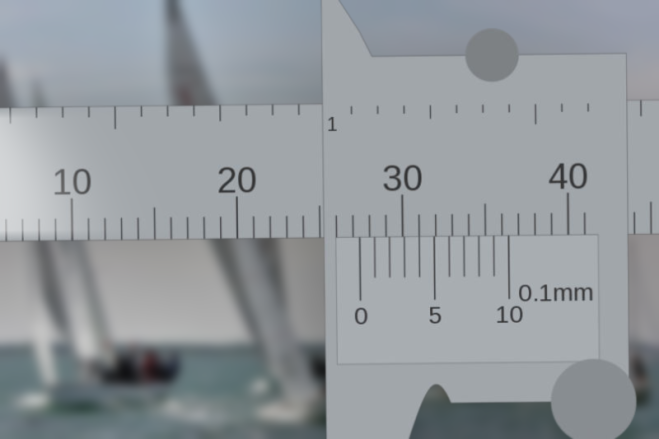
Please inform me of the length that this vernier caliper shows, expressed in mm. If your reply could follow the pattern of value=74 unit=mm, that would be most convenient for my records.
value=27.4 unit=mm
